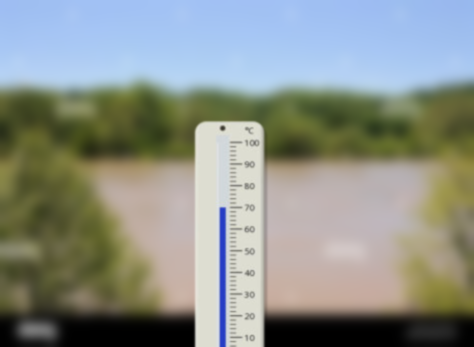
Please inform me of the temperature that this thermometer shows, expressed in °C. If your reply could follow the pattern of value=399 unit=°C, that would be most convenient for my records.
value=70 unit=°C
